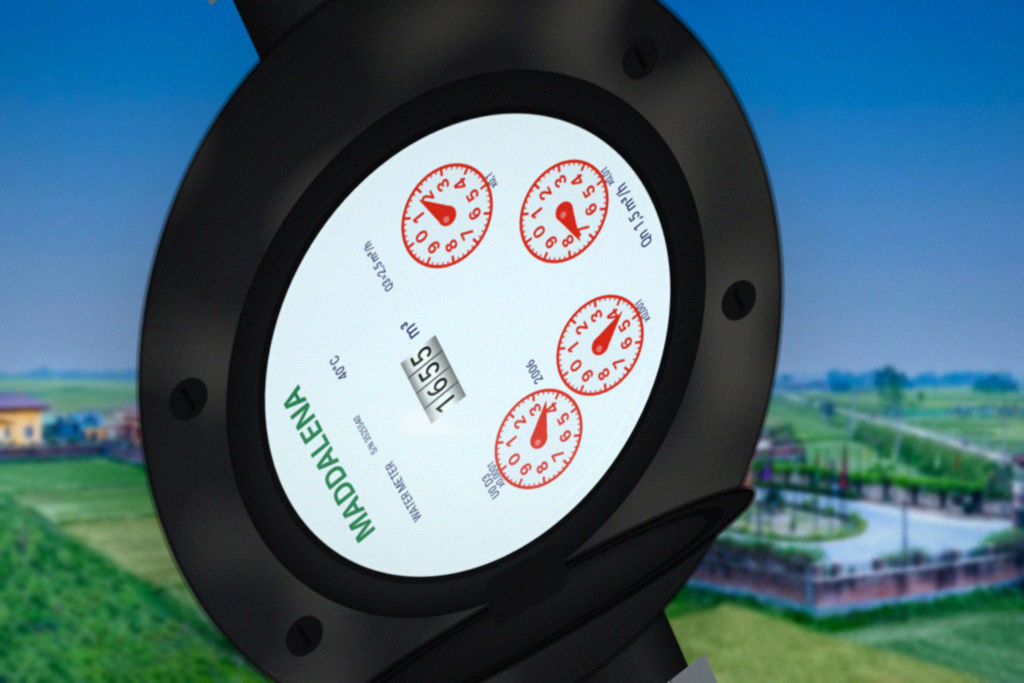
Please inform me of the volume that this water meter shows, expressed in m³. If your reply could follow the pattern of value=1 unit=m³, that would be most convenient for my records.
value=1655.1743 unit=m³
